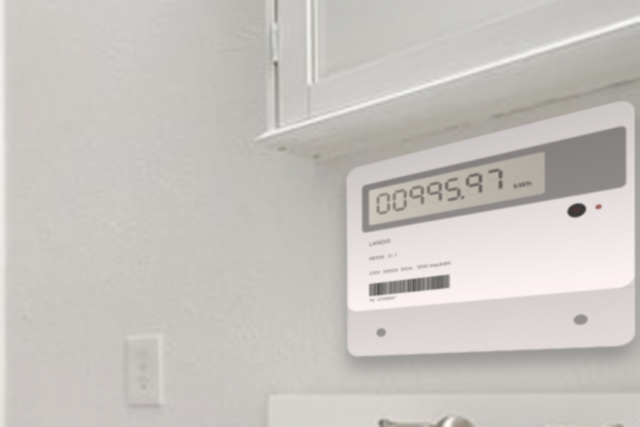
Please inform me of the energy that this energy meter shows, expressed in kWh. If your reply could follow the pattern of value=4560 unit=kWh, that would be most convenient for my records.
value=995.97 unit=kWh
